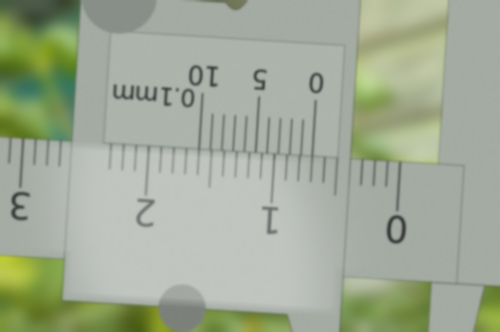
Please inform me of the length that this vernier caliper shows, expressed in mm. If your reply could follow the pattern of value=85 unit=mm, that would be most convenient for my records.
value=7.0 unit=mm
